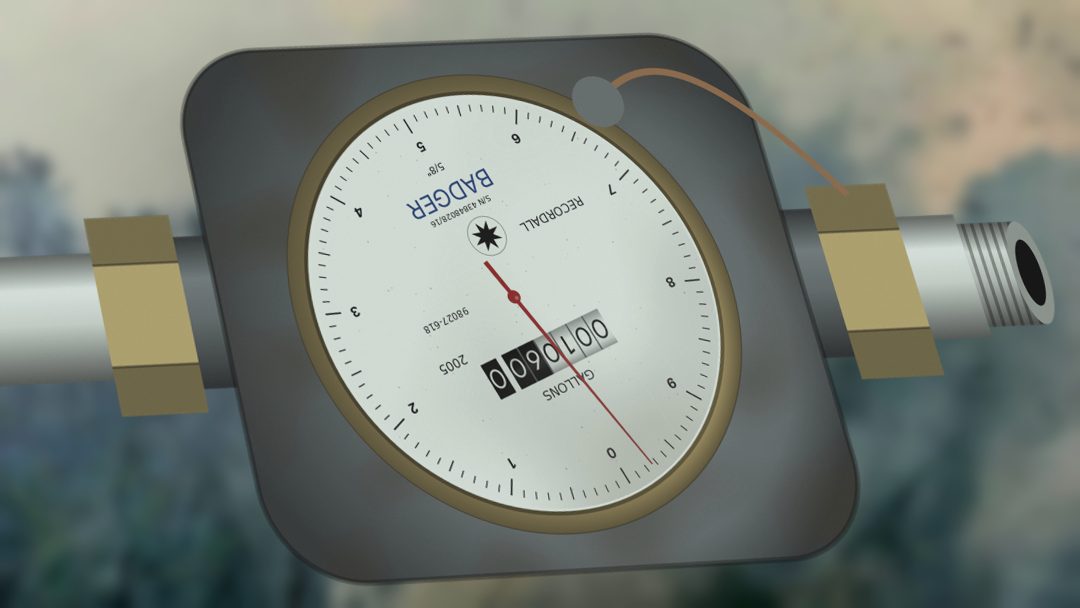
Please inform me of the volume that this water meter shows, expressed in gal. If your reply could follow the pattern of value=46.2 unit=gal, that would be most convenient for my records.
value=10599.7 unit=gal
